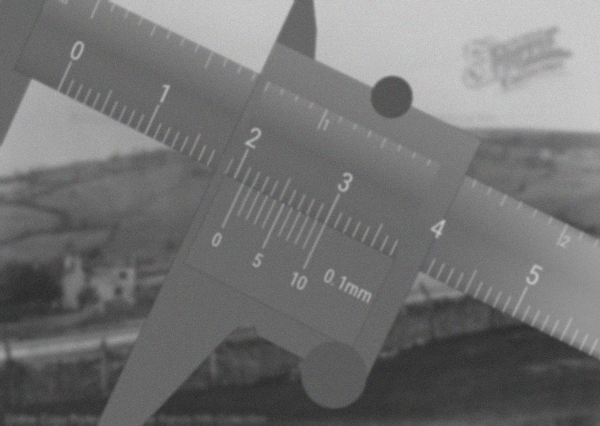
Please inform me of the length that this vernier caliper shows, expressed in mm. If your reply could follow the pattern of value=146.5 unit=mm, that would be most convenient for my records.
value=21.0 unit=mm
